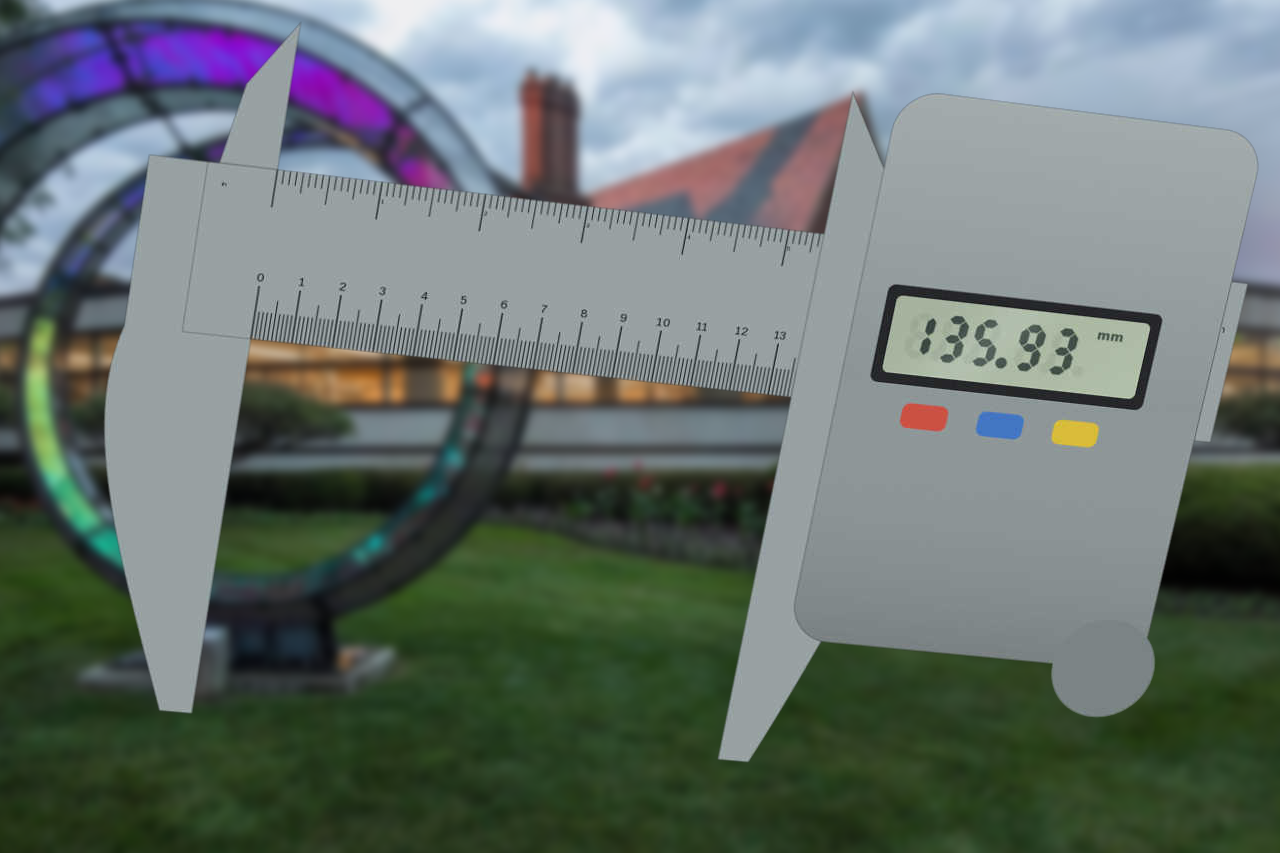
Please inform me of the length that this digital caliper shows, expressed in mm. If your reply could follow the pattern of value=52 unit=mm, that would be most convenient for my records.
value=135.93 unit=mm
